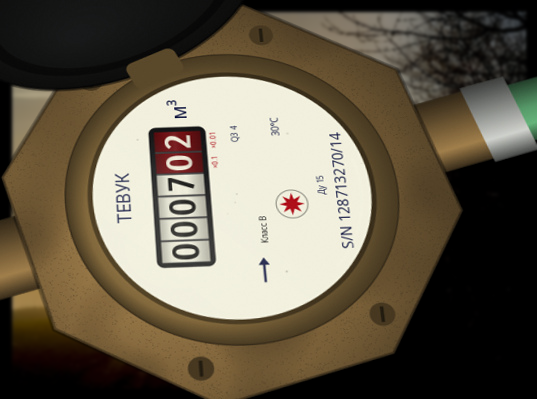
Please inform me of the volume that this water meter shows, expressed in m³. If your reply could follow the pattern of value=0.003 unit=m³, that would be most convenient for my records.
value=7.02 unit=m³
